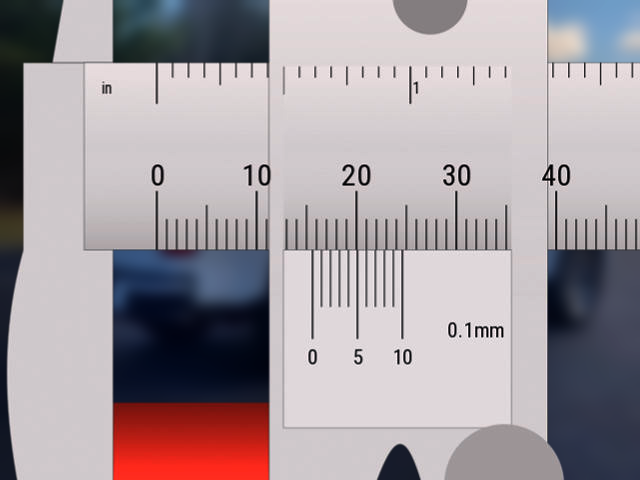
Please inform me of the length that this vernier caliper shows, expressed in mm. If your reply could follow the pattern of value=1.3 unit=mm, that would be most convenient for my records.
value=15.6 unit=mm
